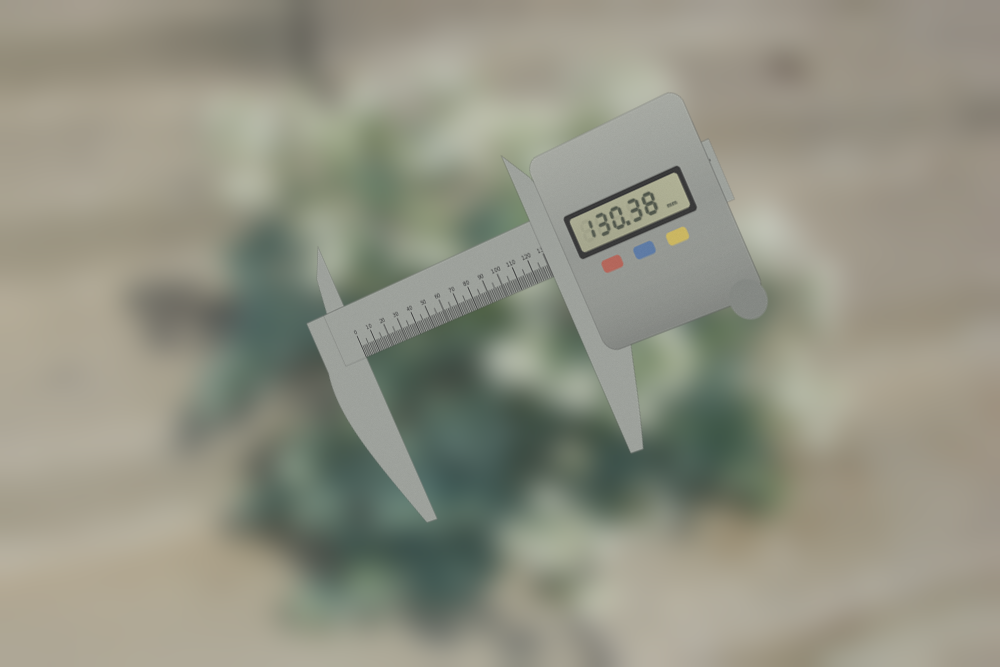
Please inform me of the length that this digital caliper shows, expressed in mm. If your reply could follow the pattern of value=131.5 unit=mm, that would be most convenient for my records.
value=130.38 unit=mm
